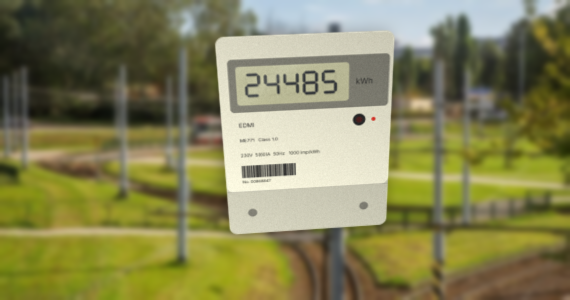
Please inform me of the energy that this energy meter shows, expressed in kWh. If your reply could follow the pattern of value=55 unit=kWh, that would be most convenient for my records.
value=24485 unit=kWh
